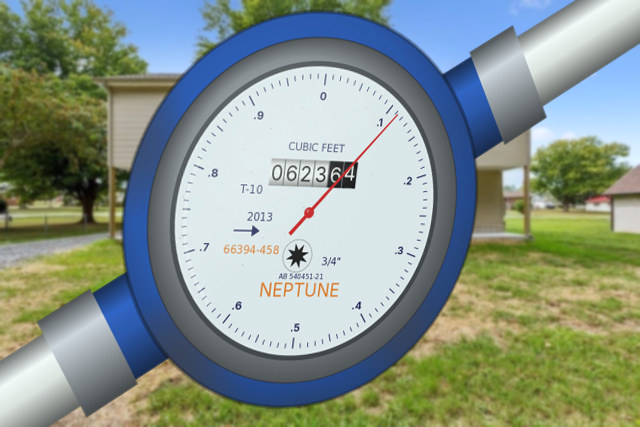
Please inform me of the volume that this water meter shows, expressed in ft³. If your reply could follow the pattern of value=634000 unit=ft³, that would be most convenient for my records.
value=62364.11 unit=ft³
